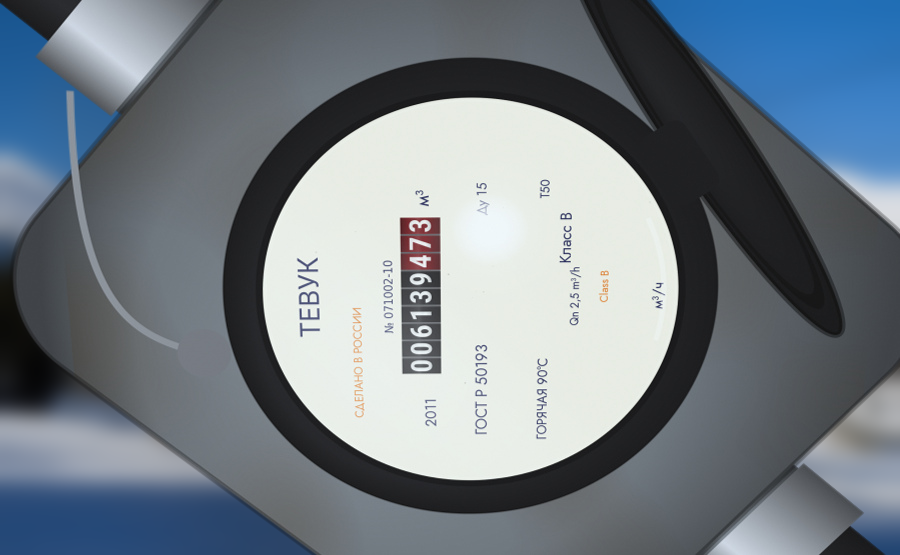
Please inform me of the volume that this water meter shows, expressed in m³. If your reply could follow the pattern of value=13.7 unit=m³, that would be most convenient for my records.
value=6139.473 unit=m³
